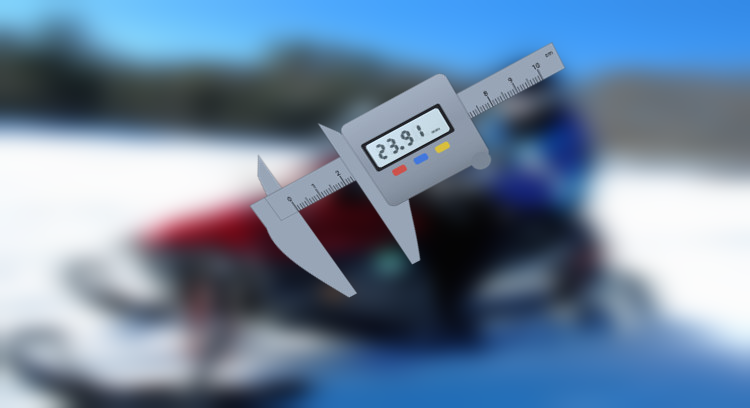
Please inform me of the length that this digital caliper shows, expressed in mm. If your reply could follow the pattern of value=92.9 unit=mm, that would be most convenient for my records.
value=23.91 unit=mm
